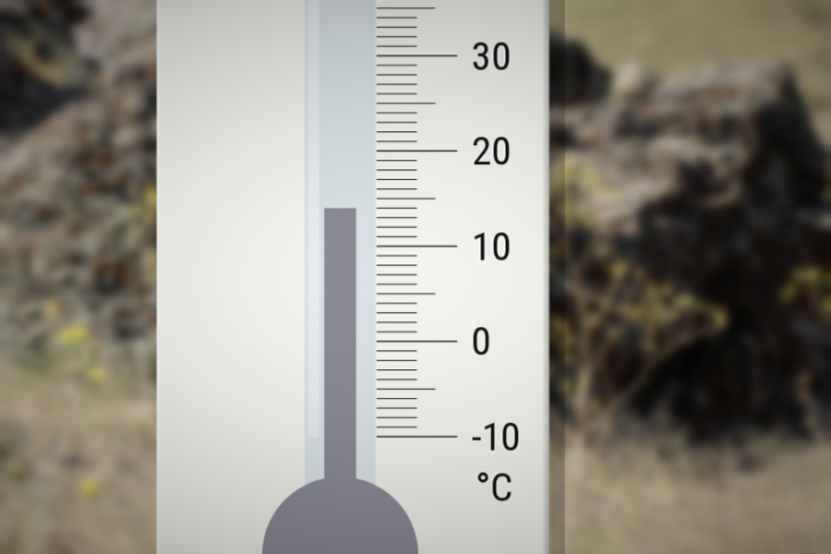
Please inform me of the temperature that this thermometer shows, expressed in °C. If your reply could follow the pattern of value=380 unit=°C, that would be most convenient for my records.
value=14 unit=°C
